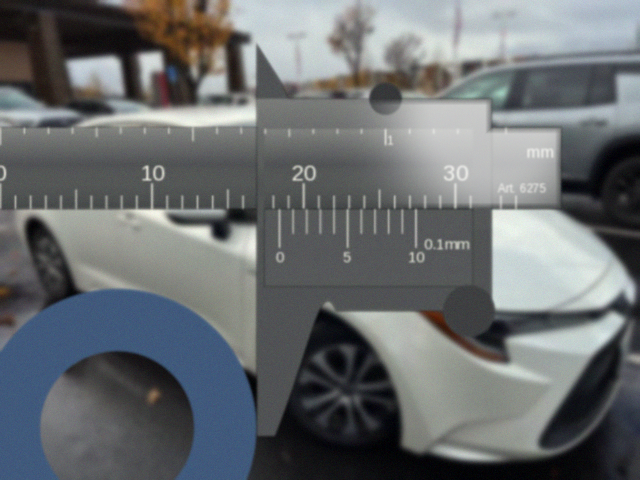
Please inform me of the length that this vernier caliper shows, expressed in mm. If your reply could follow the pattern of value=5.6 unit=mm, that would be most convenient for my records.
value=18.4 unit=mm
